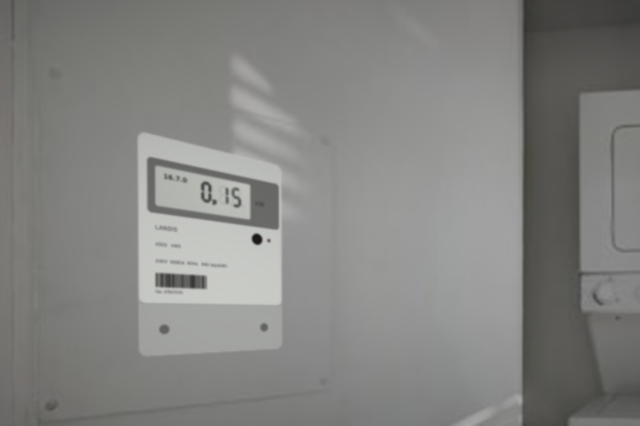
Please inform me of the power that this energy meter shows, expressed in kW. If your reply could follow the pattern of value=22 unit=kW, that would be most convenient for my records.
value=0.15 unit=kW
